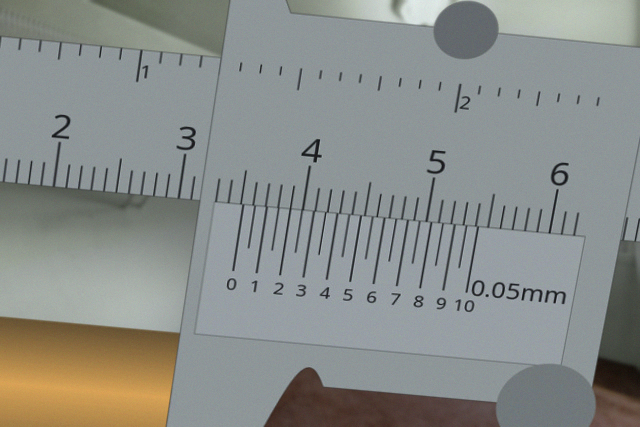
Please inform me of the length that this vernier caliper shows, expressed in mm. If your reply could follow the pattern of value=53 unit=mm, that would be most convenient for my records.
value=35.2 unit=mm
